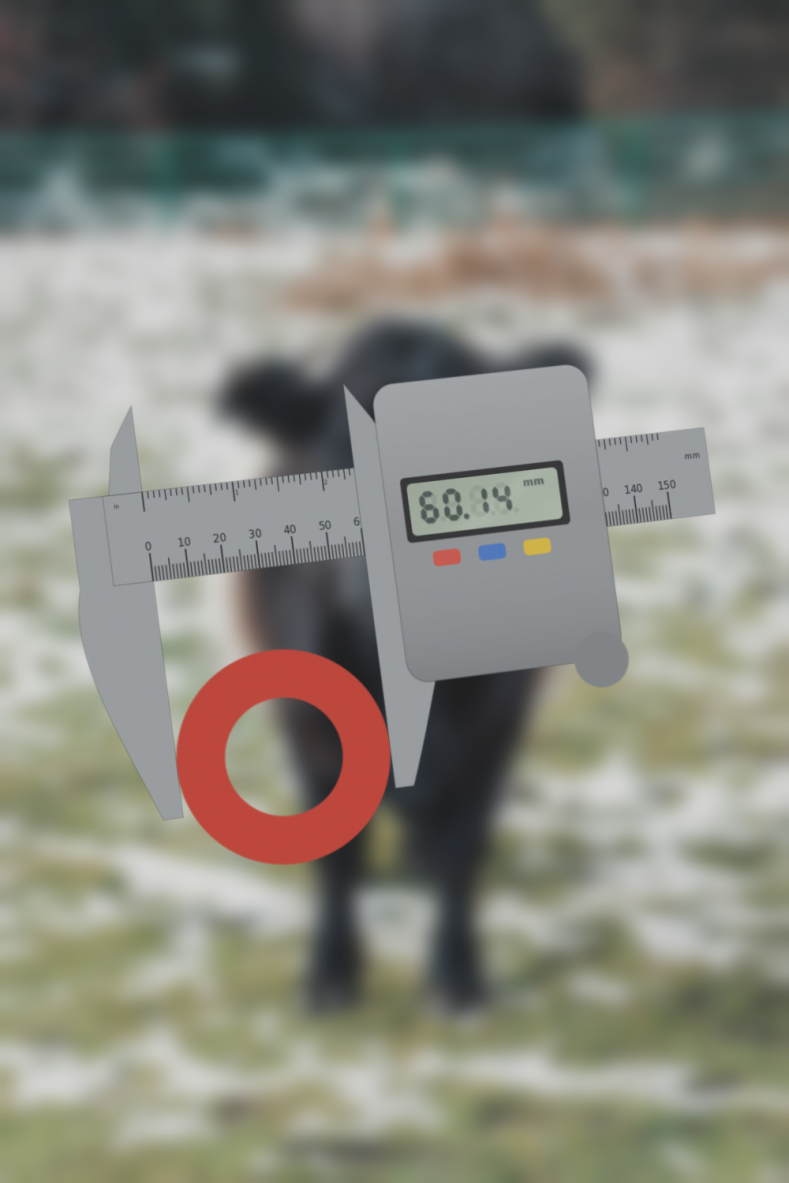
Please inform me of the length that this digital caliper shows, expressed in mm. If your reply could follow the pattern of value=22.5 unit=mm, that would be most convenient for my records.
value=60.14 unit=mm
